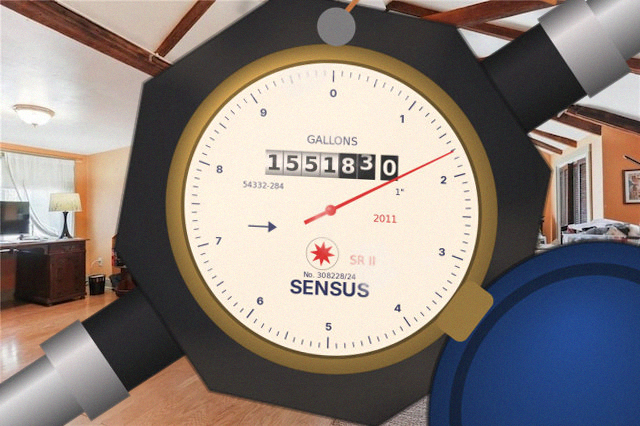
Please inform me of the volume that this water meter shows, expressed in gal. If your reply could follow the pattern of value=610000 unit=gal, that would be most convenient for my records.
value=1551831.7 unit=gal
